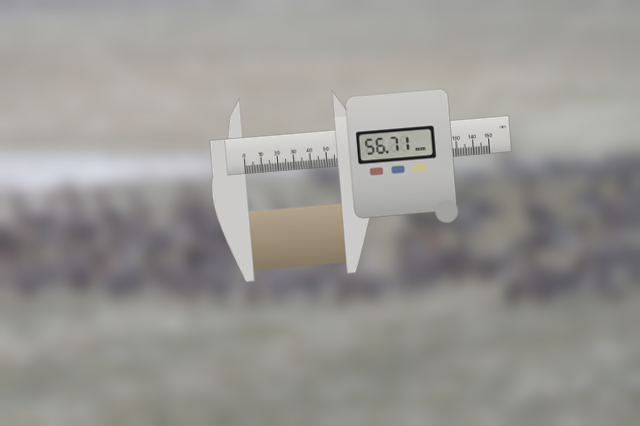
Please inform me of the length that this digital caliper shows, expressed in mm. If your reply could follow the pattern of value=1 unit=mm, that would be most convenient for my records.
value=56.71 unit=mm
